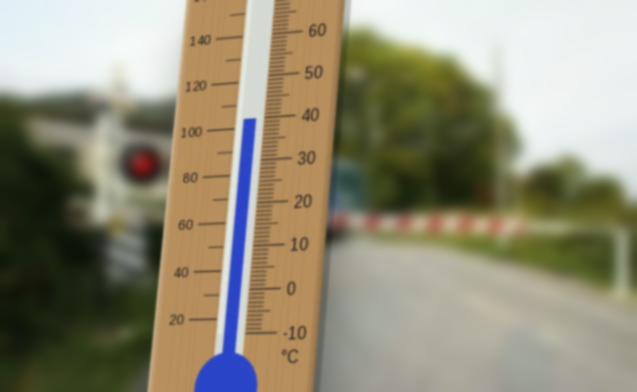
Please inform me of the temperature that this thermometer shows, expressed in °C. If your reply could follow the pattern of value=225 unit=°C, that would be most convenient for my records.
value=40 unit=°C
